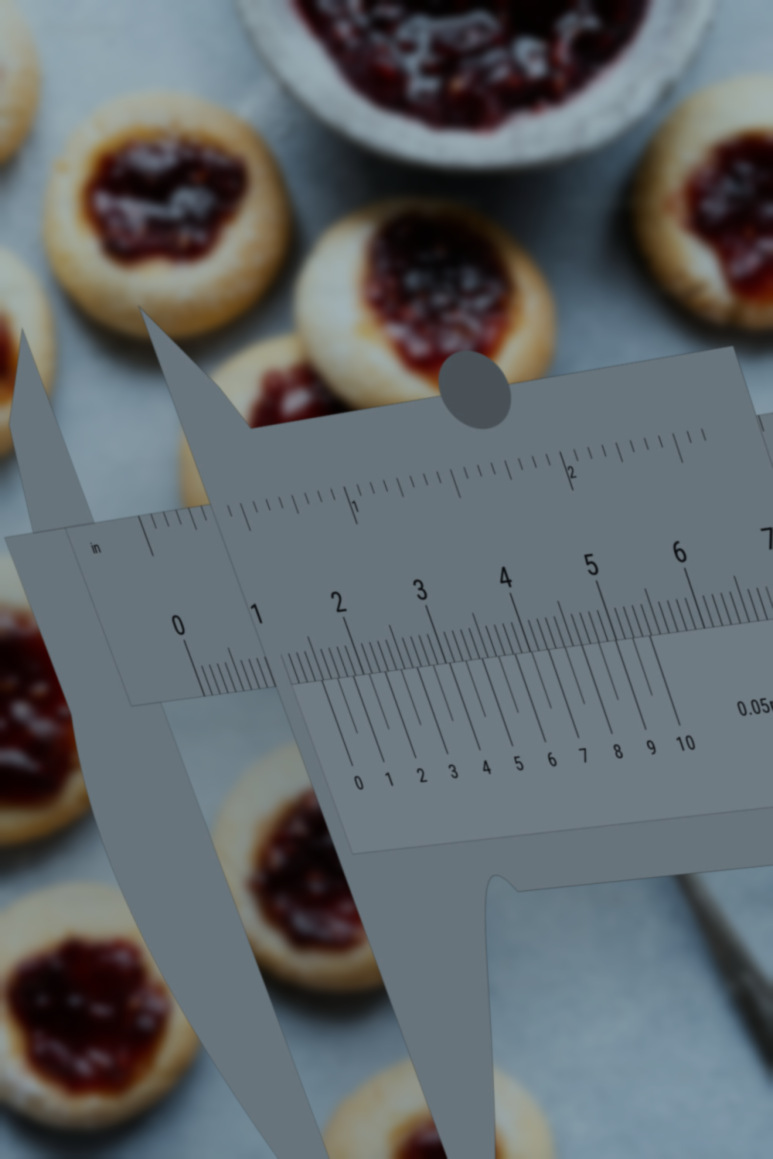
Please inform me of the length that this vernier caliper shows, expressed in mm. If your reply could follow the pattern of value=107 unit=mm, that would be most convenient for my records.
value=14.8 unit=mm
